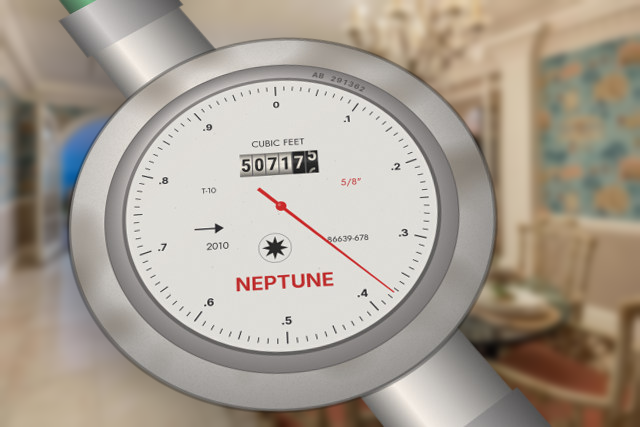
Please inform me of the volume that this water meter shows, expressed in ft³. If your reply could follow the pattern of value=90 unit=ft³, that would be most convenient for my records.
value=507175.37 unit=ft³
